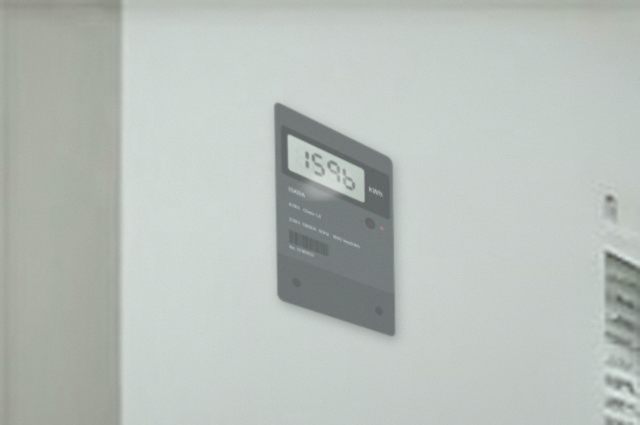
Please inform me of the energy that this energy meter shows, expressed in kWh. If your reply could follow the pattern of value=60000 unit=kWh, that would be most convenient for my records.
value=1596 unit=kWh
